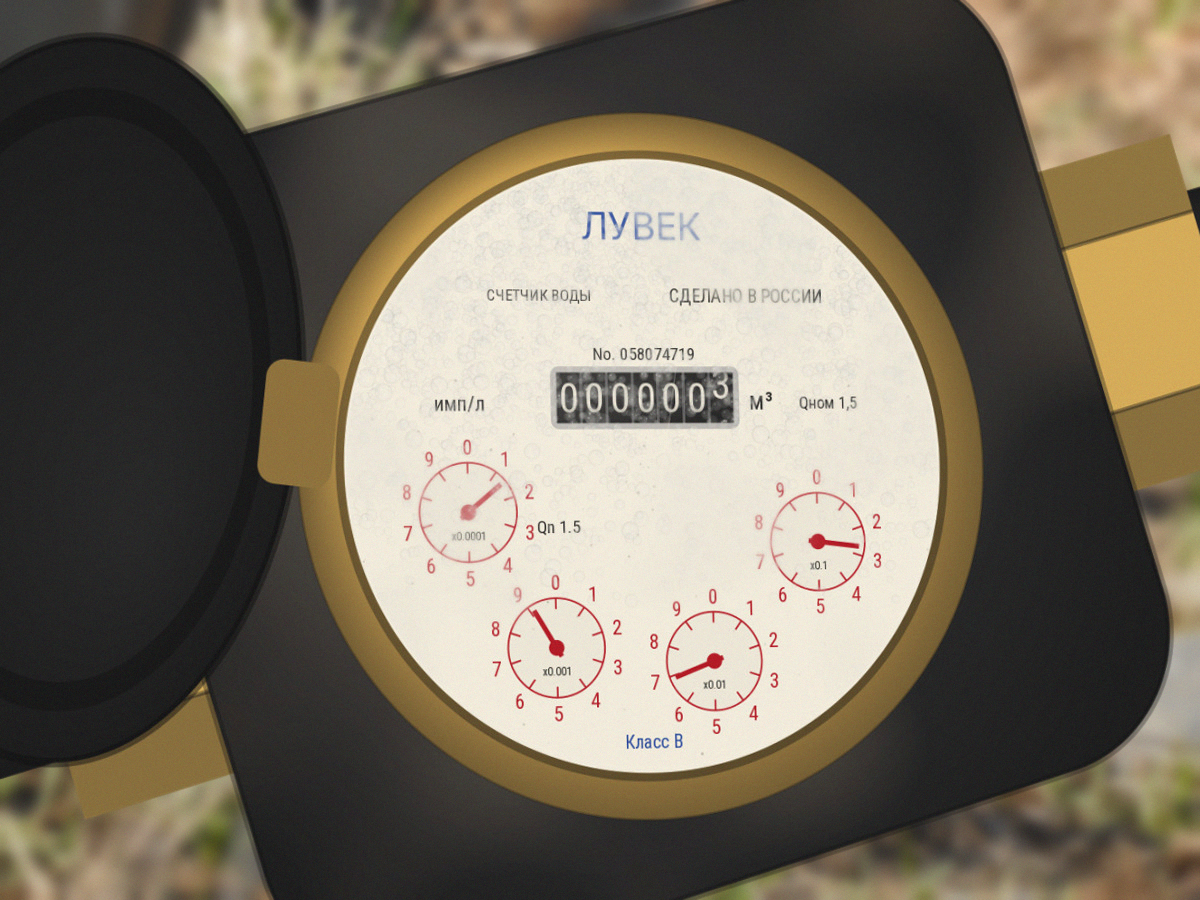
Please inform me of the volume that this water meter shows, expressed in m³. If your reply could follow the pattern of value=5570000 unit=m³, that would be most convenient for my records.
value=3.2691 unit=m³
